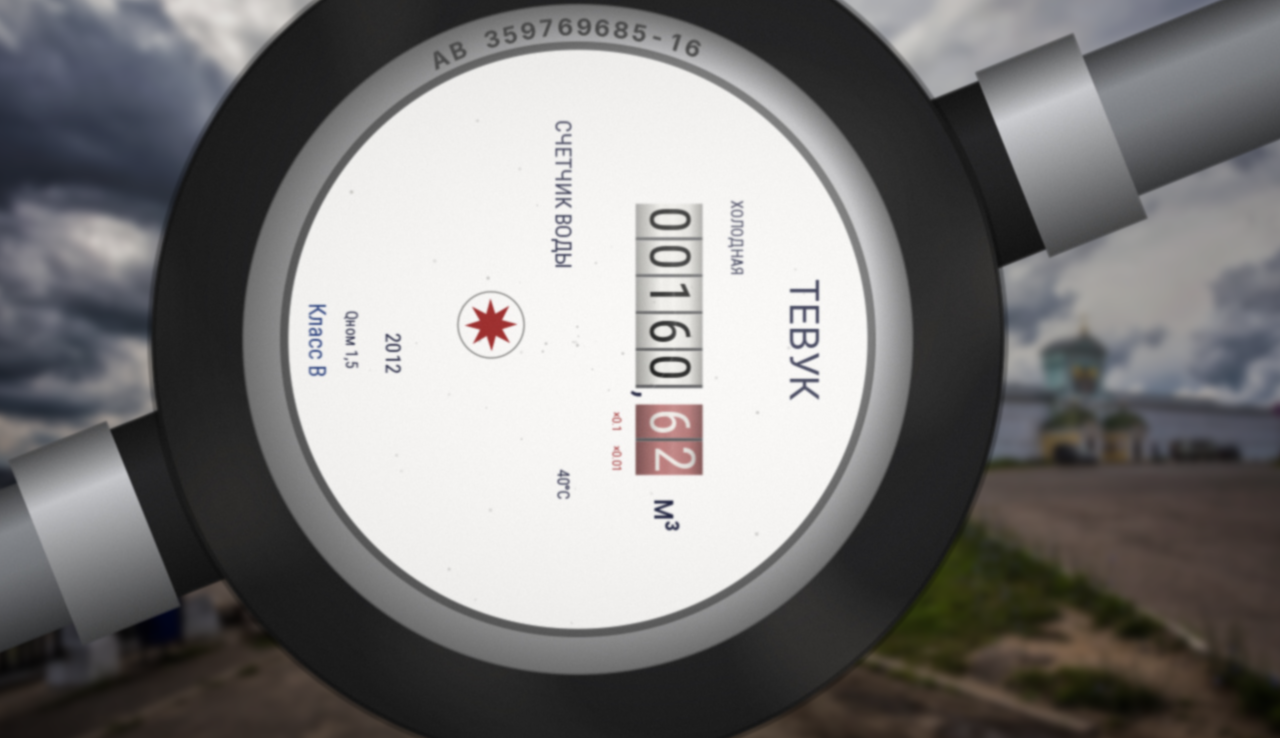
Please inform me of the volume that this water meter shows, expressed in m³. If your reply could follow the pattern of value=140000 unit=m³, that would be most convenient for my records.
value=160.62 unit=m³
